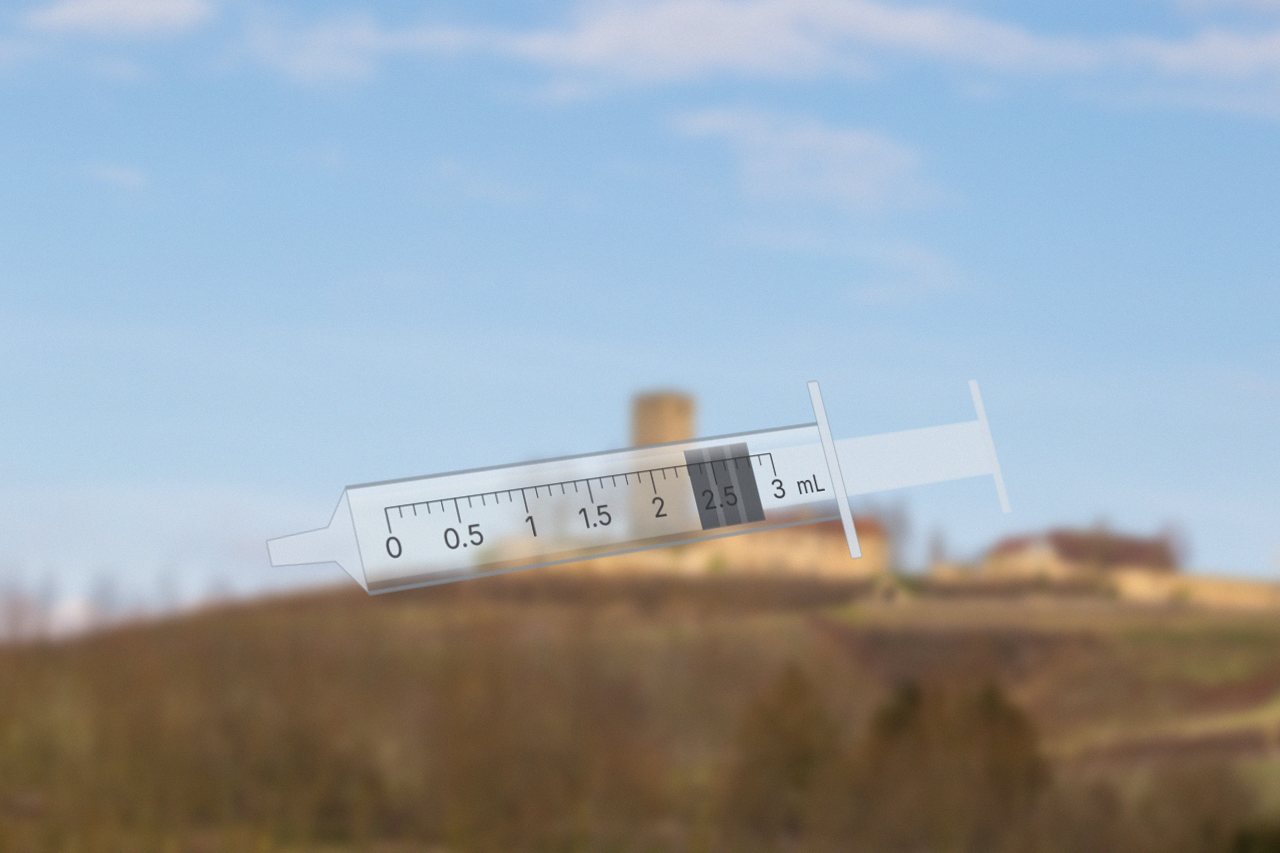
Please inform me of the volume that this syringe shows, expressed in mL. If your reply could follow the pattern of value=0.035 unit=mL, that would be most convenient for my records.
value=2.3 unit=mL
